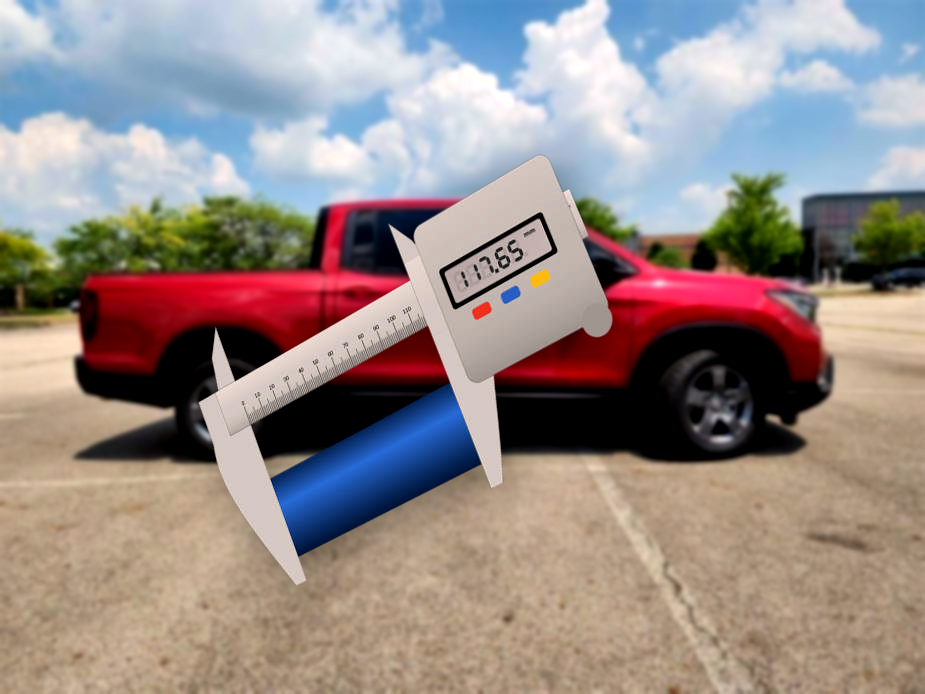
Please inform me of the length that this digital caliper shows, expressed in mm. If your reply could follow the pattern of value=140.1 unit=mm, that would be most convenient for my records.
value=117.65 unit=mm
